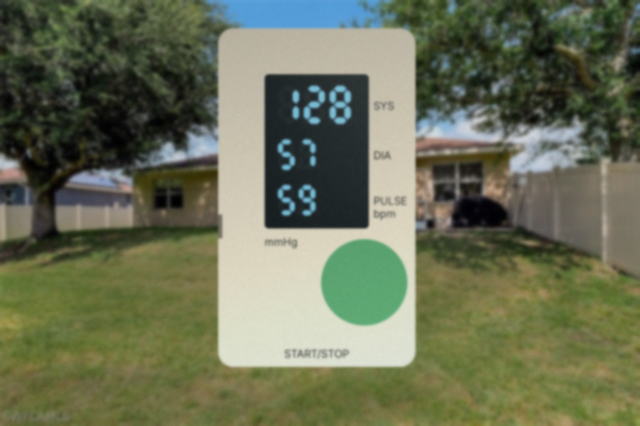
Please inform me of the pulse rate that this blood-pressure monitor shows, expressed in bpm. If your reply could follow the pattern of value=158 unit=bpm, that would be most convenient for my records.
value=59 unit=bpm
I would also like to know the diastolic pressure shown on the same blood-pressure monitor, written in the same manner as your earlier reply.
value=57 unit=mmHg
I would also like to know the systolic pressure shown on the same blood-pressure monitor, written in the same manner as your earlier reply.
value=128 unit=mmHg
